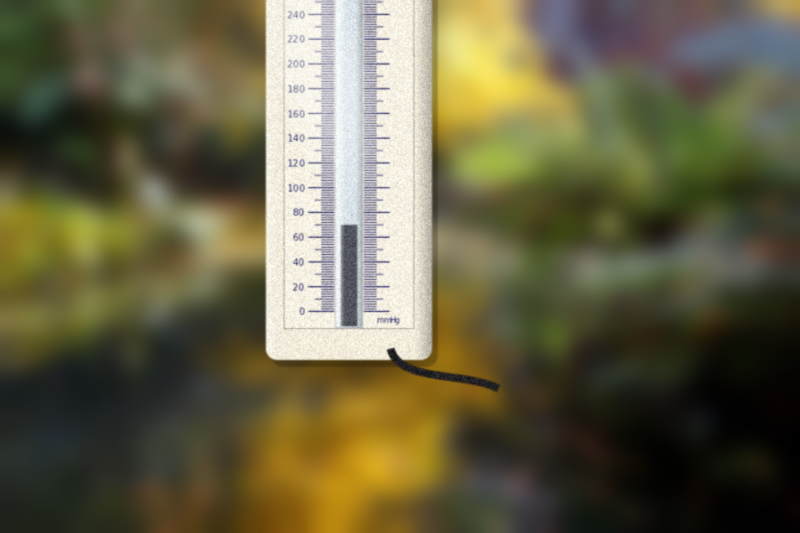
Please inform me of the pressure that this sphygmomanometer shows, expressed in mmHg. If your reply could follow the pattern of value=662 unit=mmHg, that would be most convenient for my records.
value=70 unit=mmHg
